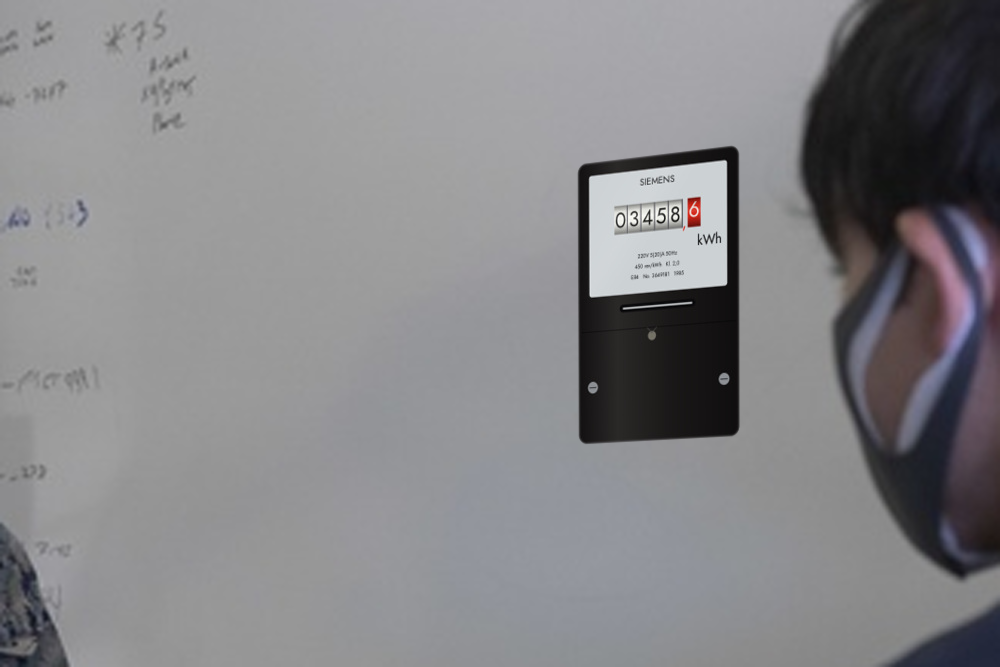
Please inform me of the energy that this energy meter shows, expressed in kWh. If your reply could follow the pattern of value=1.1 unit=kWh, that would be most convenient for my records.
value=3458.6 unit=kWh
